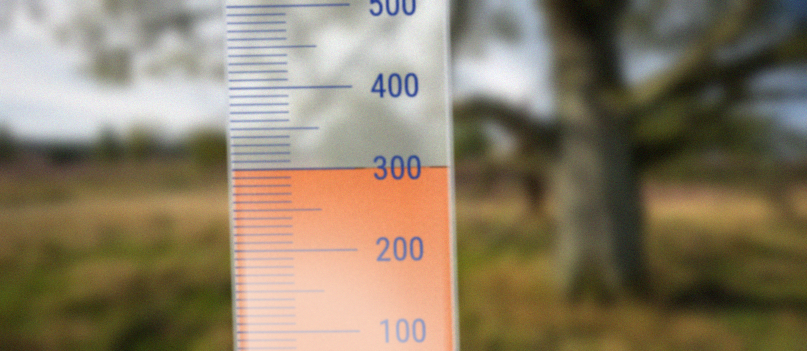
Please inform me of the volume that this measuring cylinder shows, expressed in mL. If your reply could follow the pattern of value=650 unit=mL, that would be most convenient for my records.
value=300 unit=mL
